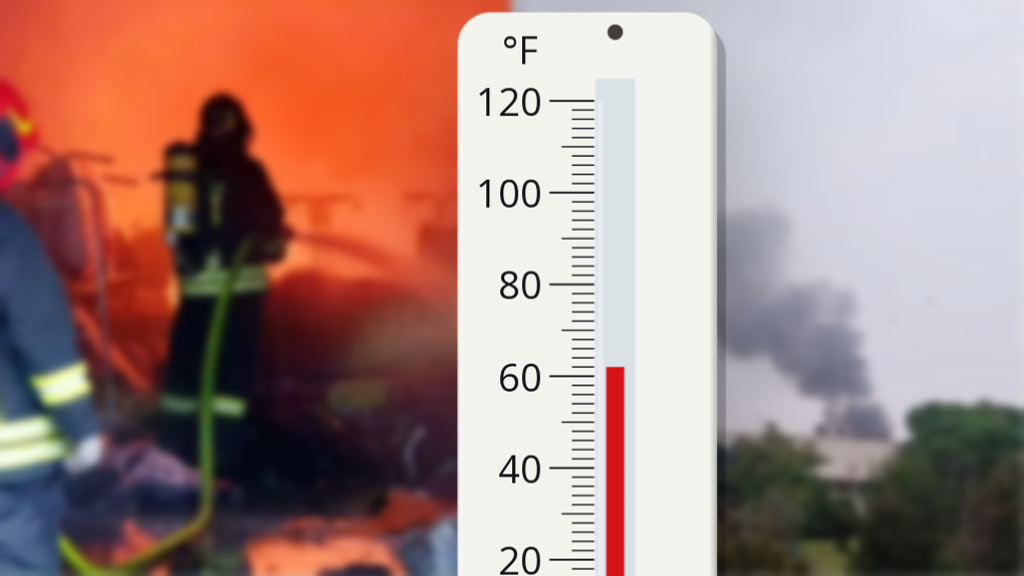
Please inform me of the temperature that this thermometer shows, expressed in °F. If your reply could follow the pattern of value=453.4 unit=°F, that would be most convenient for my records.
value=62 unit=°F
